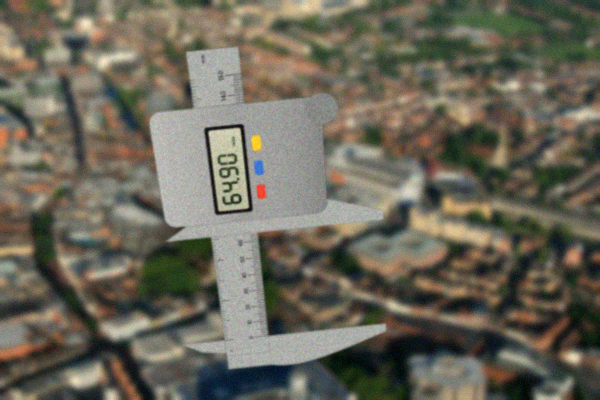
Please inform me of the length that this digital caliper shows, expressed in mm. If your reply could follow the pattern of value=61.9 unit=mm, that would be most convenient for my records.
value=64.90 unit=mm
